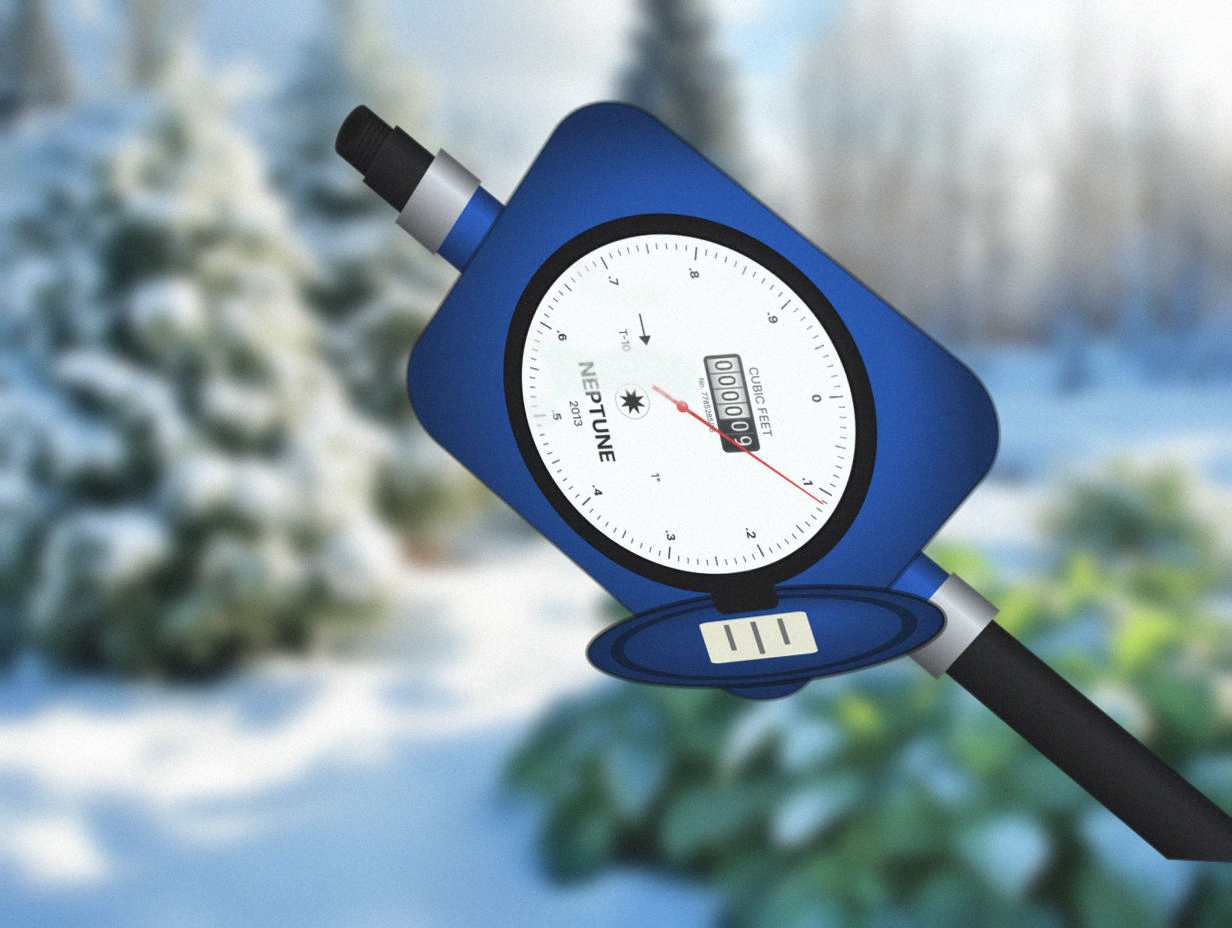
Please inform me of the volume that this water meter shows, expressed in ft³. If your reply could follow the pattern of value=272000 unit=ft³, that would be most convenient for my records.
value=9.11 unit=ft³
